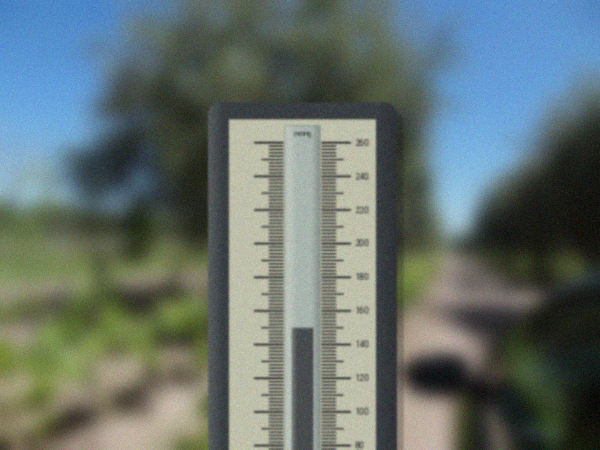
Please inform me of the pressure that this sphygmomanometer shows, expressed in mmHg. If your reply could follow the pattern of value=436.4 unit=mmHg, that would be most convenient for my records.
value=150 unit=mmHg
